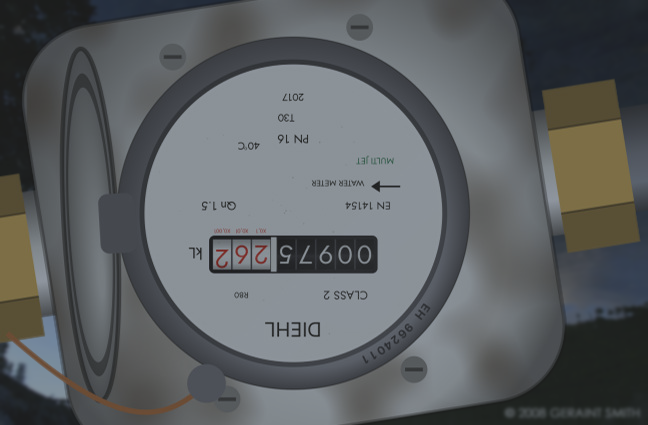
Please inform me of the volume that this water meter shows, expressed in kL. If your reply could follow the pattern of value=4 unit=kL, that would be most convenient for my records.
value=975.262 unit=kL
